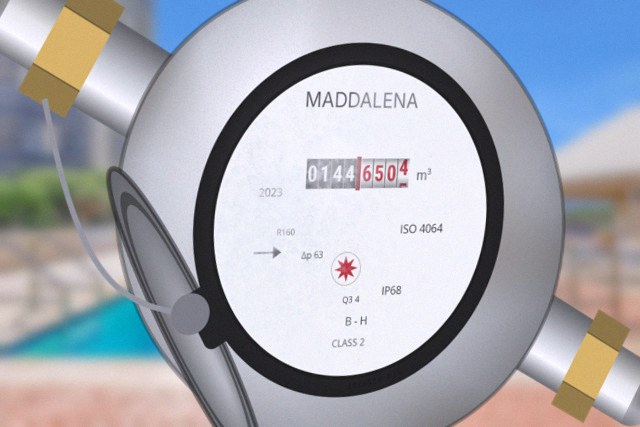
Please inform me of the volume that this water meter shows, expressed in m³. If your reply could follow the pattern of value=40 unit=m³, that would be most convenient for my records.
value=144.6504 unit=m³
